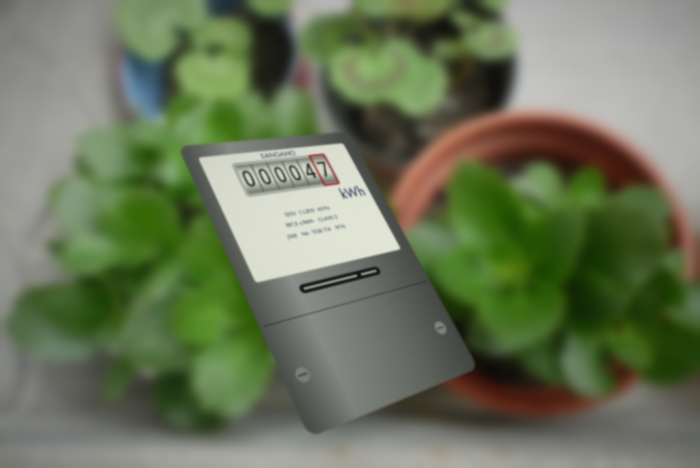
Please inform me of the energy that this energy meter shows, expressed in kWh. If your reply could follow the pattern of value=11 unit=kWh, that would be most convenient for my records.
value=4.7 unit=kWh
